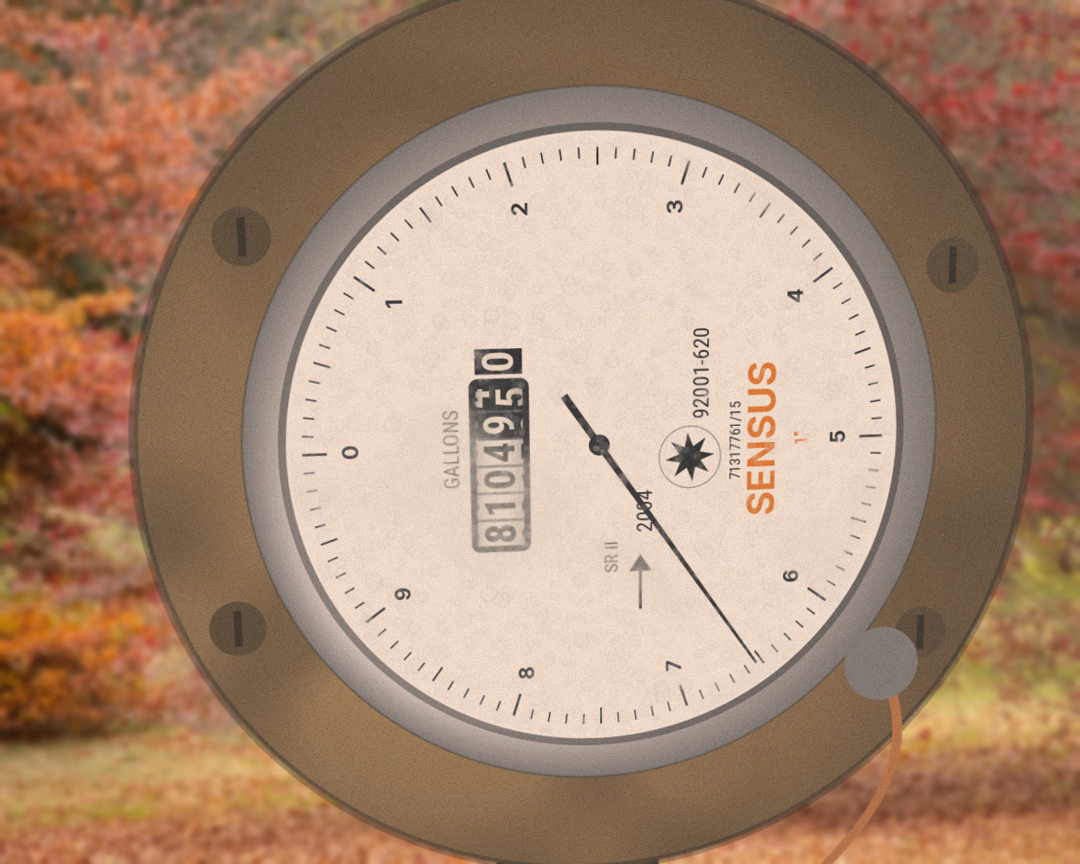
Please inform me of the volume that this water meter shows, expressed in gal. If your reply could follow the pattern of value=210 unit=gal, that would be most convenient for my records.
value=8104946.5 unit=gal
